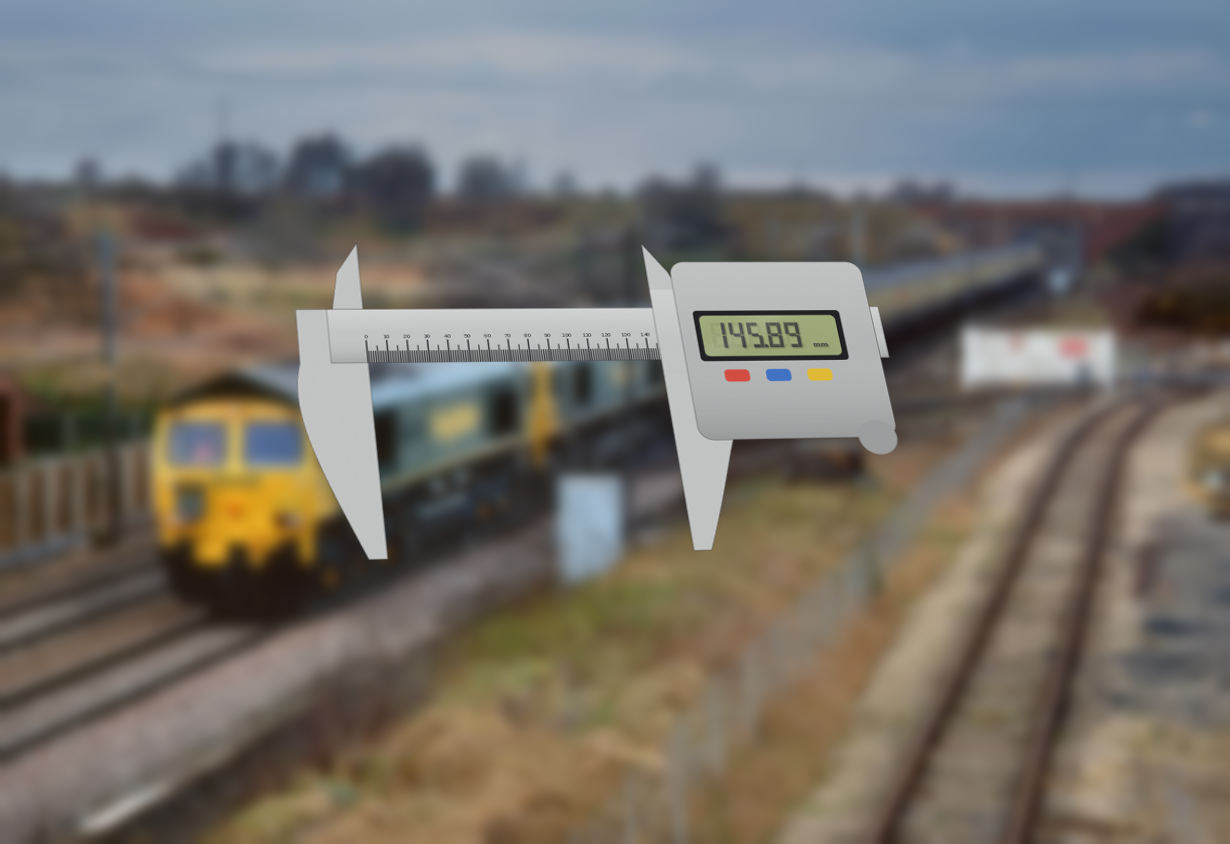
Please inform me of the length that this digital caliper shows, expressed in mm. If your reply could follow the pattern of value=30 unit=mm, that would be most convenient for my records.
value=145.89 unit=mm
